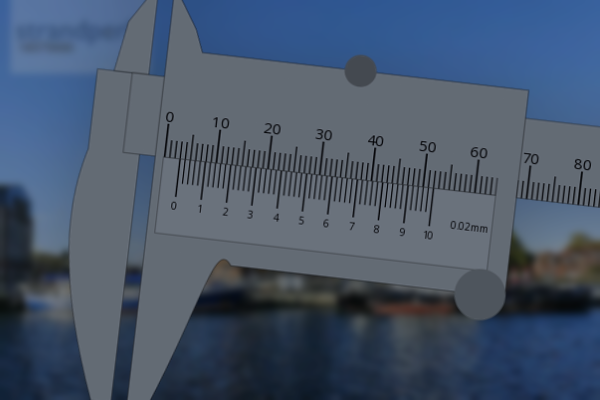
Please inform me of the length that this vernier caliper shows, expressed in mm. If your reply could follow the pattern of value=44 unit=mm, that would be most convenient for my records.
value=3.0 unit=mm
